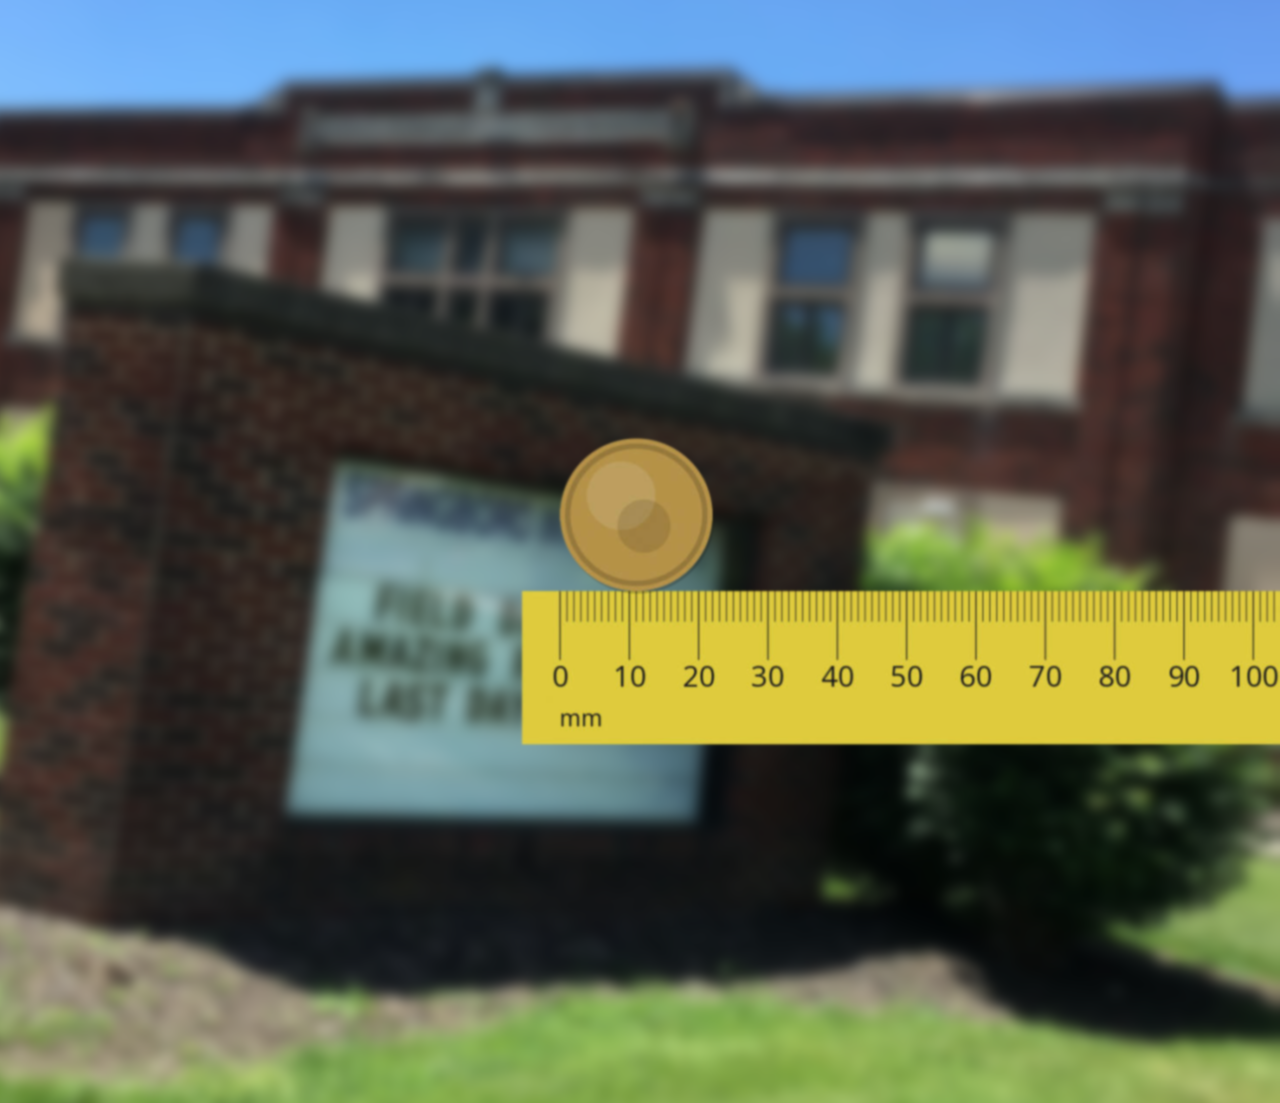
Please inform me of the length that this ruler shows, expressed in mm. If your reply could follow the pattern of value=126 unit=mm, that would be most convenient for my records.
value=22 unit=mm
